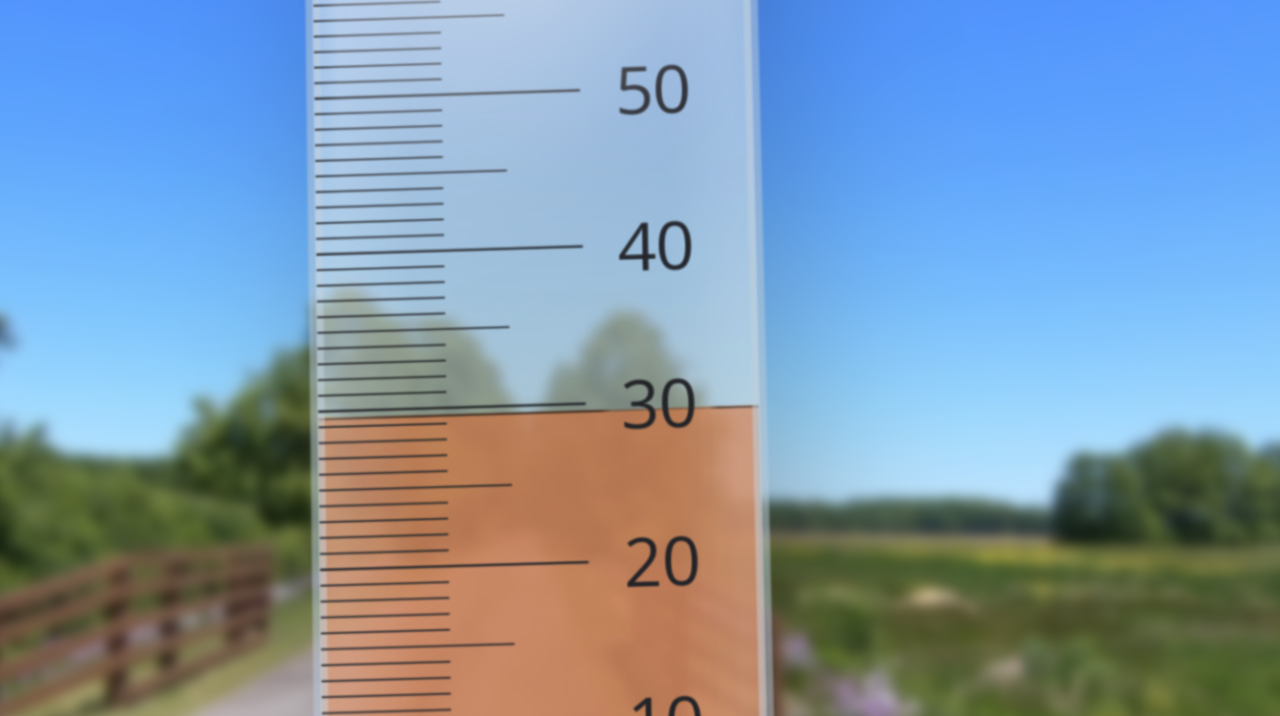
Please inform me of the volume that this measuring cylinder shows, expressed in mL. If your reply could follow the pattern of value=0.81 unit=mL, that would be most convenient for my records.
value=29.5 unit=mL
